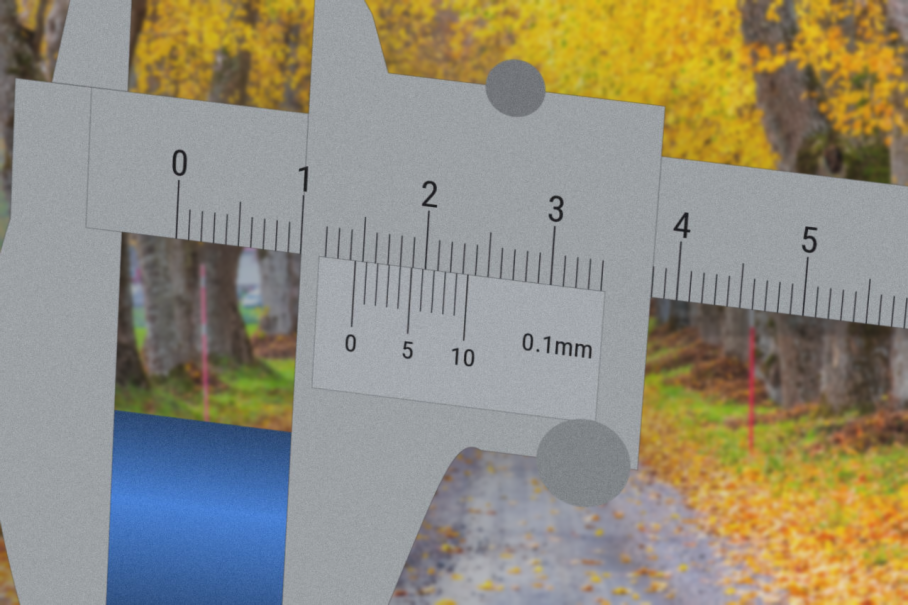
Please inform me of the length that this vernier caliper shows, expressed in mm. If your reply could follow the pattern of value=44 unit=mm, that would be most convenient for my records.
value=14.4 unit=mm
